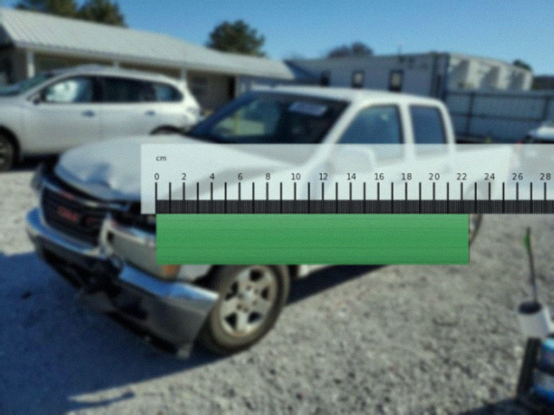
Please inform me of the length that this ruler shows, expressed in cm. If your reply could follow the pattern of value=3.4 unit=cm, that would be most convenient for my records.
value=22.5 unit=cm
